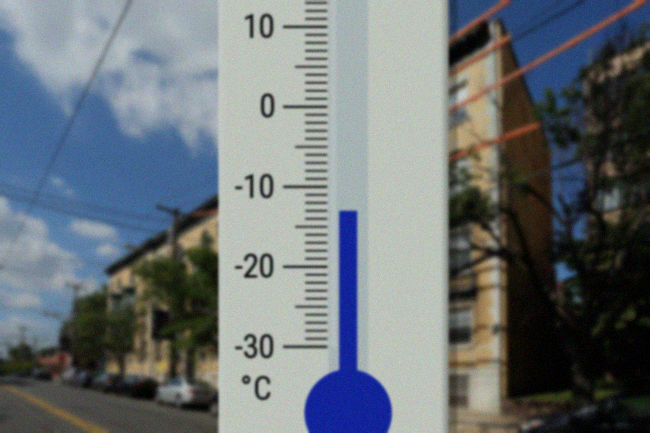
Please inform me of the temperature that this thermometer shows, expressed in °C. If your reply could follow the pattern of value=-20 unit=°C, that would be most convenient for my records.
value=-13 unit=°C
